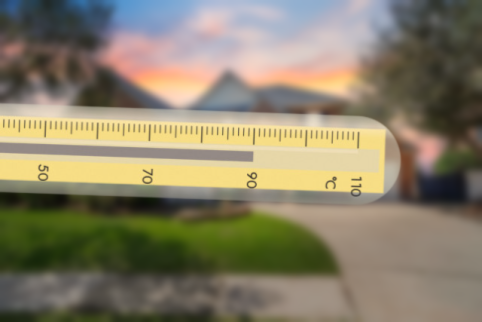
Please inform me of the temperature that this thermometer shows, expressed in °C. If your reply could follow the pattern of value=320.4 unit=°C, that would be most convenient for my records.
value=90 unit=°C
